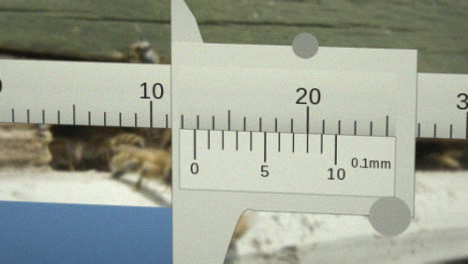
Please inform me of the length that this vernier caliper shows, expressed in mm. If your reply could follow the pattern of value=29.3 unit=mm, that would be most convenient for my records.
value=12.8 unit=mm
